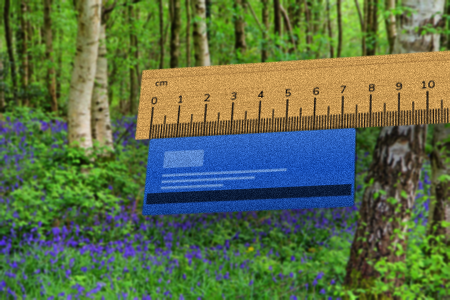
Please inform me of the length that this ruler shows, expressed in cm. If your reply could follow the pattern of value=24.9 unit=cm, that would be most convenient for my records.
value=7.5 unit=cm
